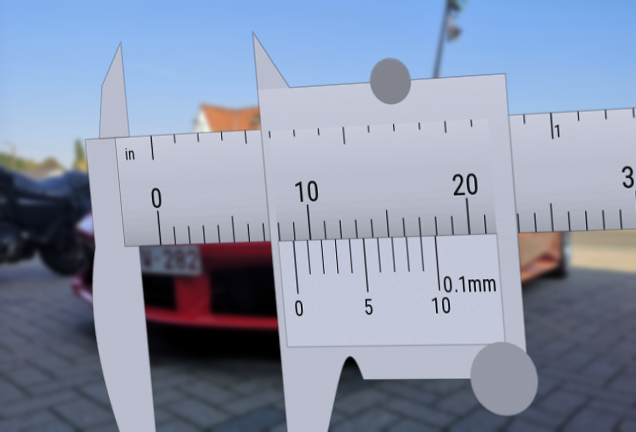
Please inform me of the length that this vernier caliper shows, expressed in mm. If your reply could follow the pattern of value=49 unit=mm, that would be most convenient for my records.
value=8.9 unit=mm
